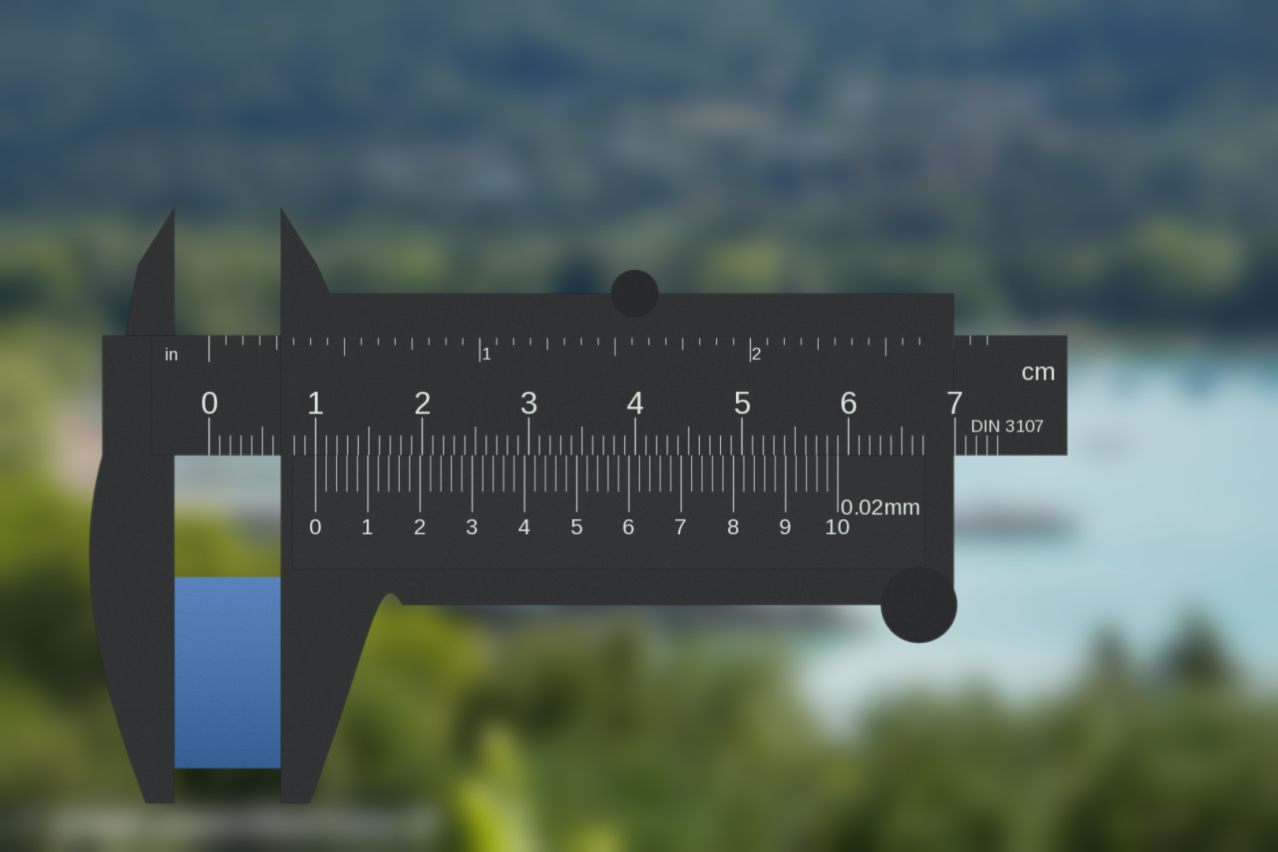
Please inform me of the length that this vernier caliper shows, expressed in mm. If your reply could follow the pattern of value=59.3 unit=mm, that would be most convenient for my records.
value=10.0 unit=mm
